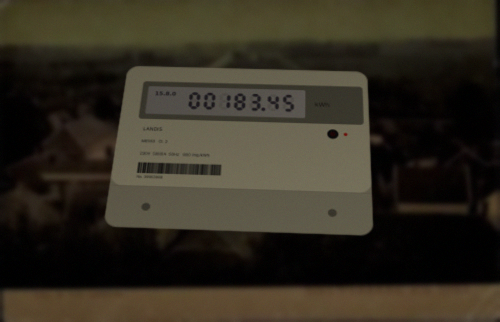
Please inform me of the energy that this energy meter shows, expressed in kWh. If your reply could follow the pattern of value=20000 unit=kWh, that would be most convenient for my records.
value=183.45 unit=kWh
